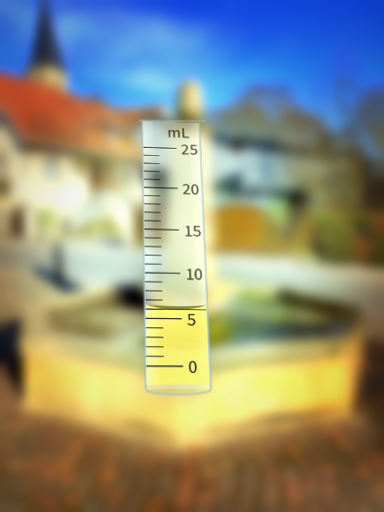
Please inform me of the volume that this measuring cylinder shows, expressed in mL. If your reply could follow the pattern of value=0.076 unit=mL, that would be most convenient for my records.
value=6 unit=mL
